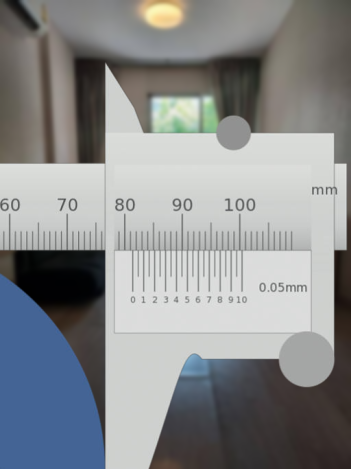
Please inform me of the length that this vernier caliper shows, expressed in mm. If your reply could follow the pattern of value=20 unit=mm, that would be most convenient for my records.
value=81.4 unit=mm
